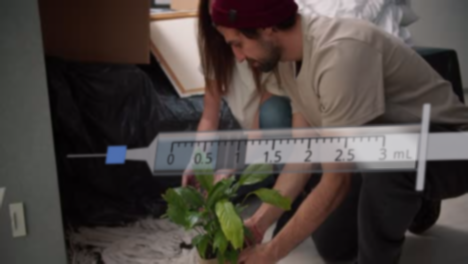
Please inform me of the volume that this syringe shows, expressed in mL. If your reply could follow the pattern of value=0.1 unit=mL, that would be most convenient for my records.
value=0.7 unit=mL
